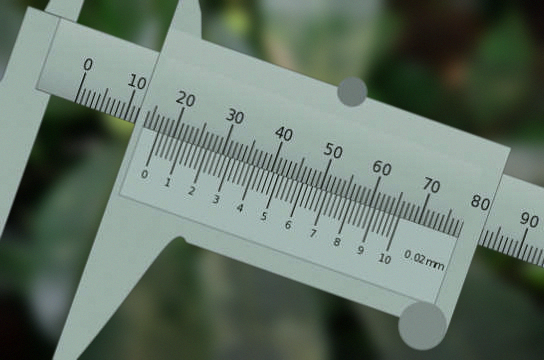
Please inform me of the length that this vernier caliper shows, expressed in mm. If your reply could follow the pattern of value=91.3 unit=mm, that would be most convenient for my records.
value=17.0 unit=mm
